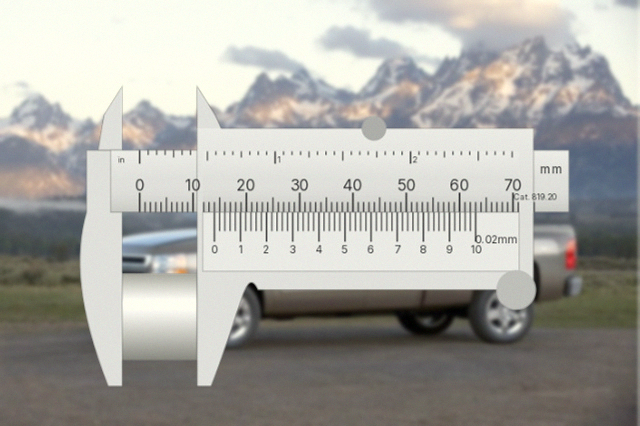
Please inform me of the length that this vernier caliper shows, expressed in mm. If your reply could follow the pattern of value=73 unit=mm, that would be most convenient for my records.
value=14.0 unit=mm
